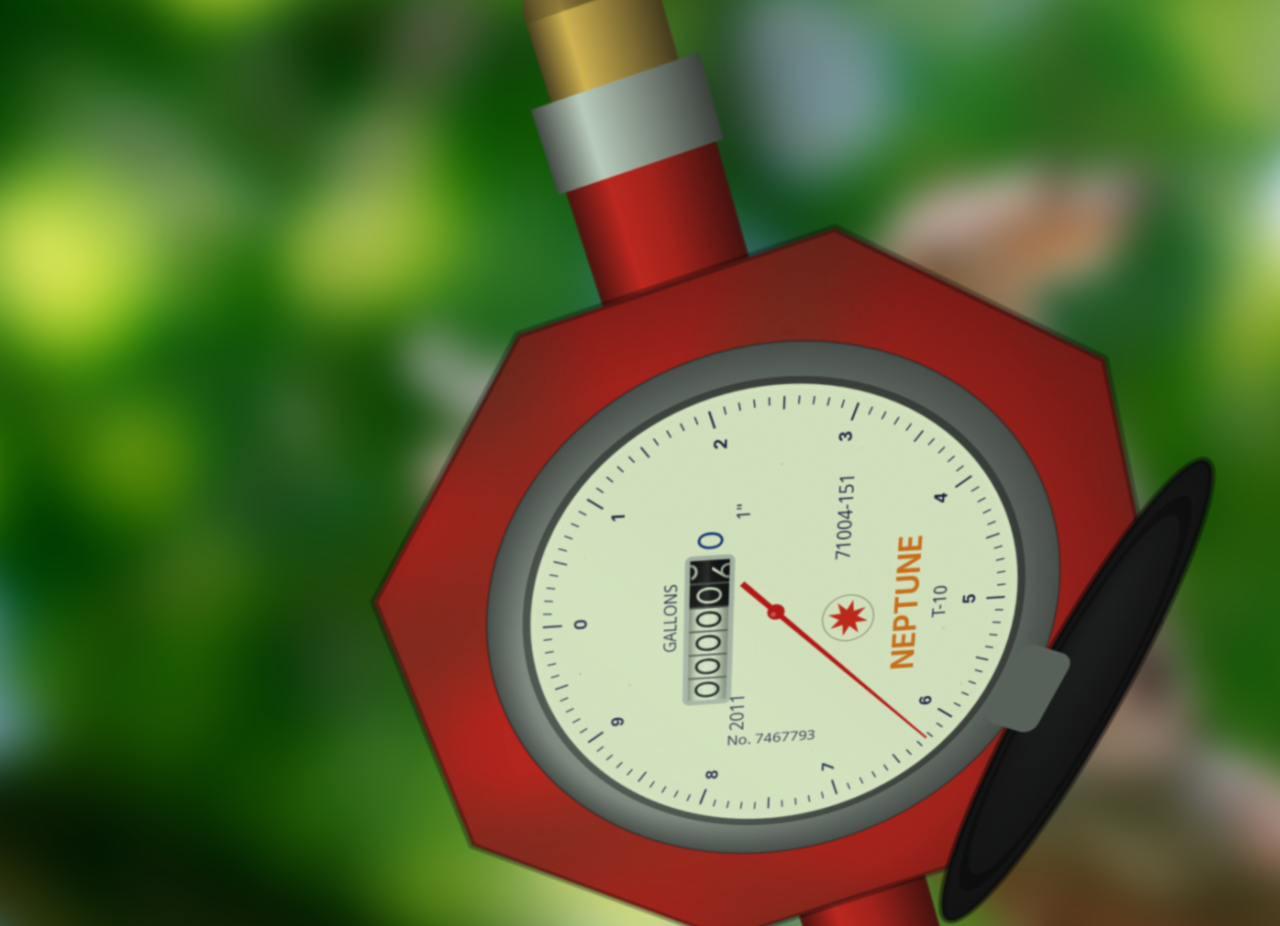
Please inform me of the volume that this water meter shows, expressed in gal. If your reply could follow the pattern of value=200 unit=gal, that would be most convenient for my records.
value=56.2 unit=gal
